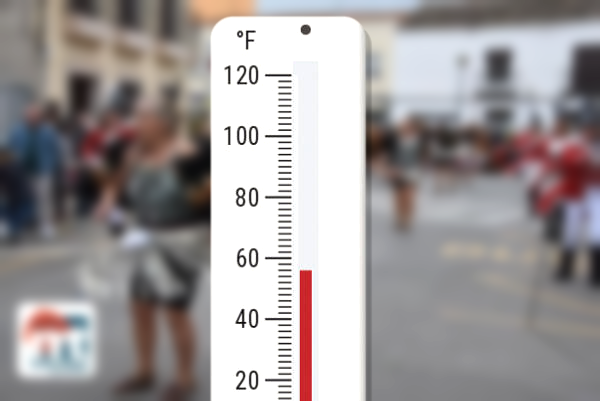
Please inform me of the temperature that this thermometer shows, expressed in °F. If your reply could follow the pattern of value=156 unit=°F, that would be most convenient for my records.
value=56 unit=°F
